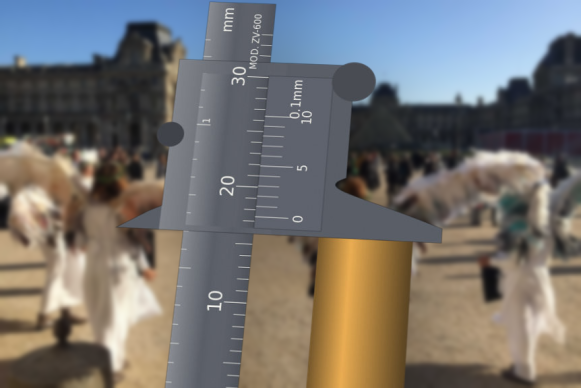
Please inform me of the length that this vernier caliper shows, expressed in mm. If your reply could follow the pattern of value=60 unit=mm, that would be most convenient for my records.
value=17.4 unit=mm
